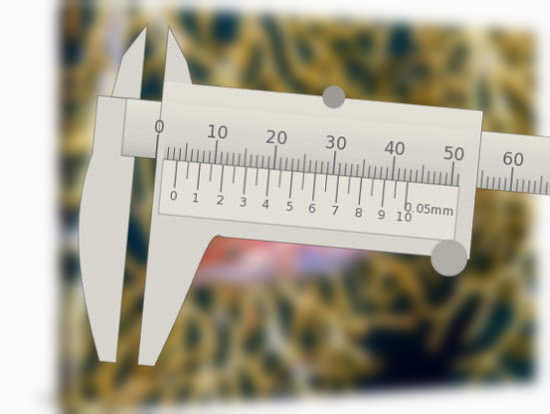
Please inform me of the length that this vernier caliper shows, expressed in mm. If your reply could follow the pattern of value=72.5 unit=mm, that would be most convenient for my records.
value=3.6 unit=mm
